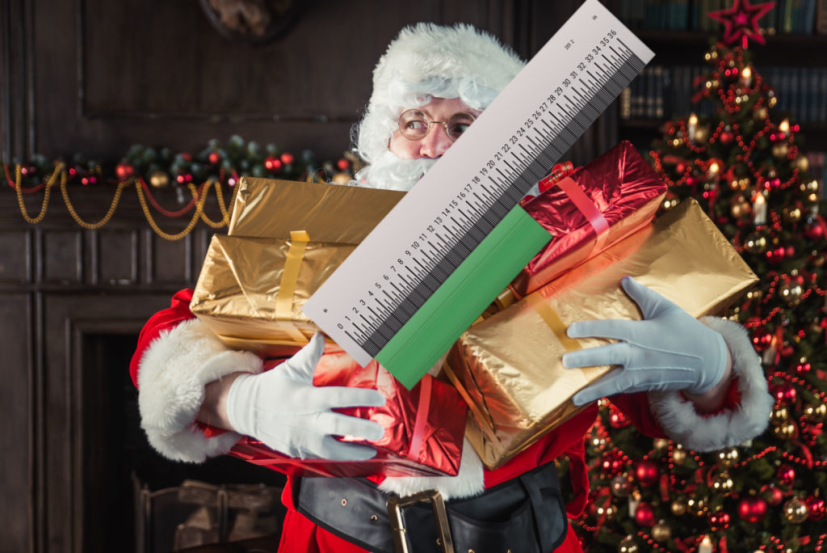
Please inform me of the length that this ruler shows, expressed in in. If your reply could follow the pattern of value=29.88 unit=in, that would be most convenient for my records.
value=19 unit=in
